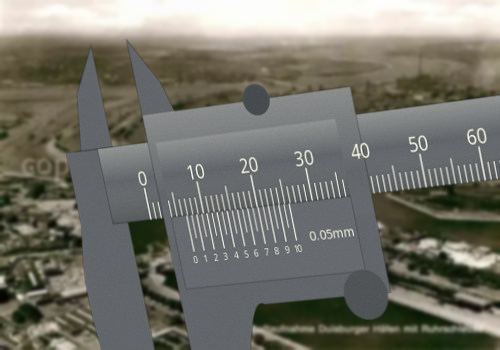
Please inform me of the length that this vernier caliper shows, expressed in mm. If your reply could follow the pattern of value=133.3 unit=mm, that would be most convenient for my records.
value=6.8 unit=mm
